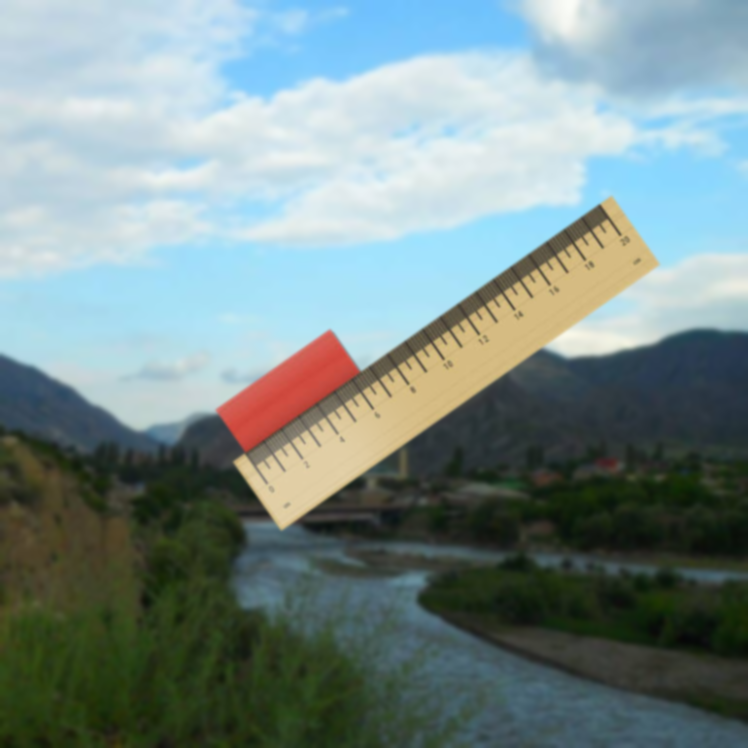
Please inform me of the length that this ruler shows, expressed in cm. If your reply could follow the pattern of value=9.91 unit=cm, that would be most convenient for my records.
value=6.5 unit=cm
